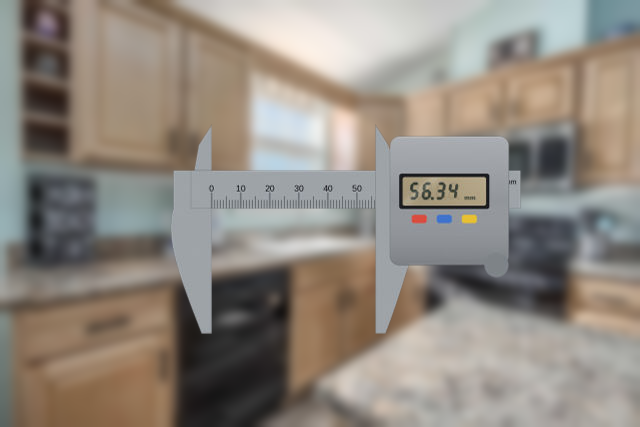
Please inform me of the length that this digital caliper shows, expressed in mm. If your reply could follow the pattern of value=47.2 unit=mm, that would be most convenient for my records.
value=56.34 unit=mm
